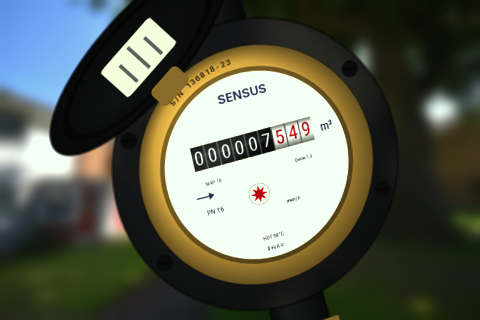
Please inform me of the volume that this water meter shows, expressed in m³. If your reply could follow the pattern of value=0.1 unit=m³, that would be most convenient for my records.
value=7.549 unit=m³
